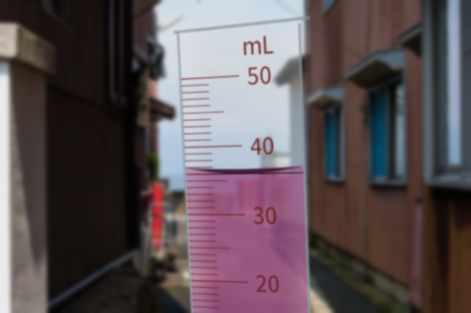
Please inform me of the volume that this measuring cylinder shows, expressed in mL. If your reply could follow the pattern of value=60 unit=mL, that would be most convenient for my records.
value=36 unit=mL
